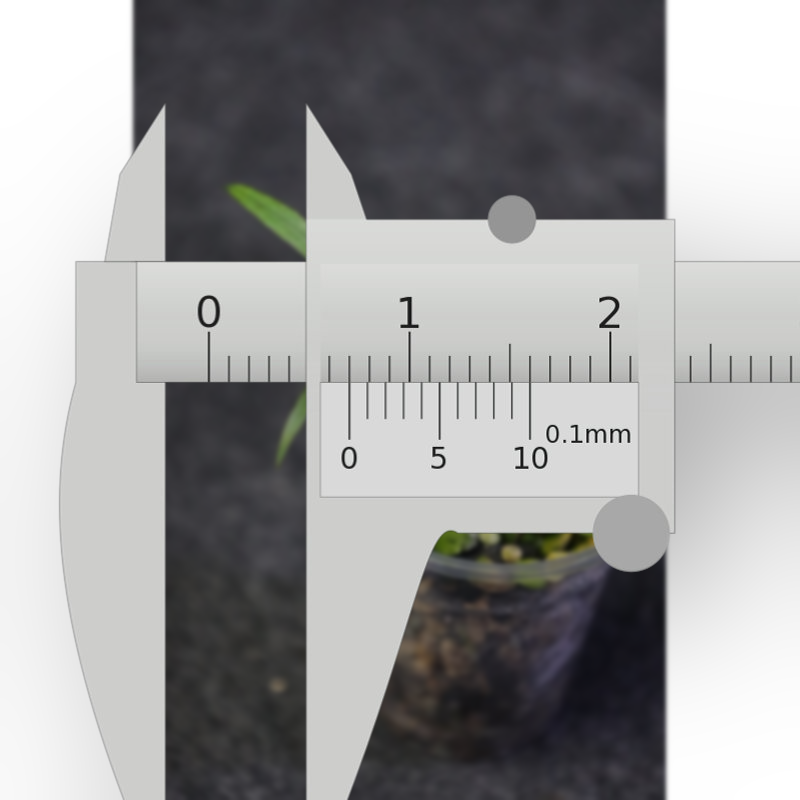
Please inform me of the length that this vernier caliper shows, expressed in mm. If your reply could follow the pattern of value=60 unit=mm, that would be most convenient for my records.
value=7.0 unit=mm
